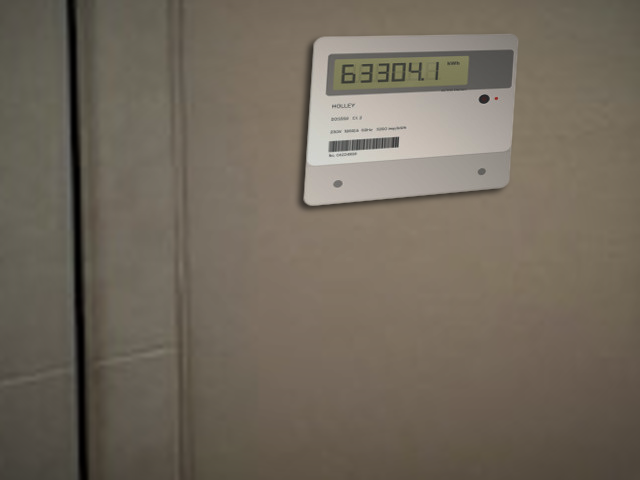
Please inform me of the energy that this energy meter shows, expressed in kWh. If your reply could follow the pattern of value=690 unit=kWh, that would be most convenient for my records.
value=63304.1 unit=kWh
